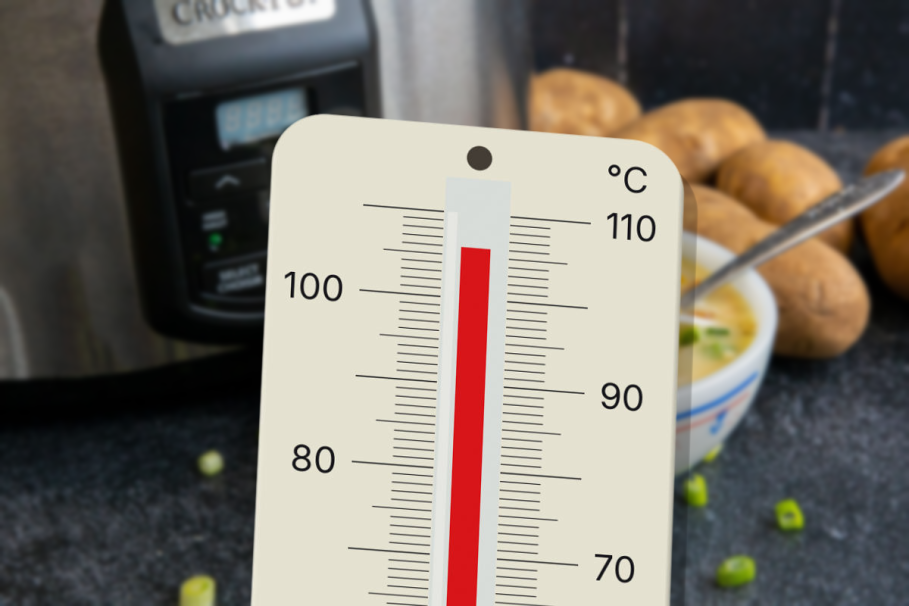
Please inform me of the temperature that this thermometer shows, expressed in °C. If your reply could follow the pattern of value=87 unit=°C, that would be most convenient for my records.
value=106 unit=°C
